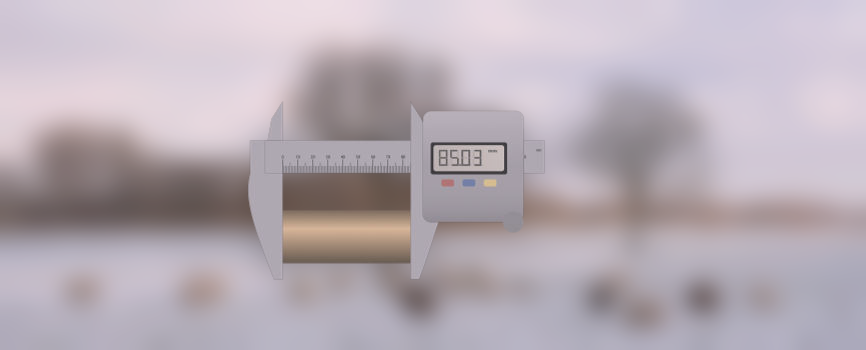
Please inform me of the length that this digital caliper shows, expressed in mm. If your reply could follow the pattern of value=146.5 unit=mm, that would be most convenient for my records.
value=85.03 unit=mm
